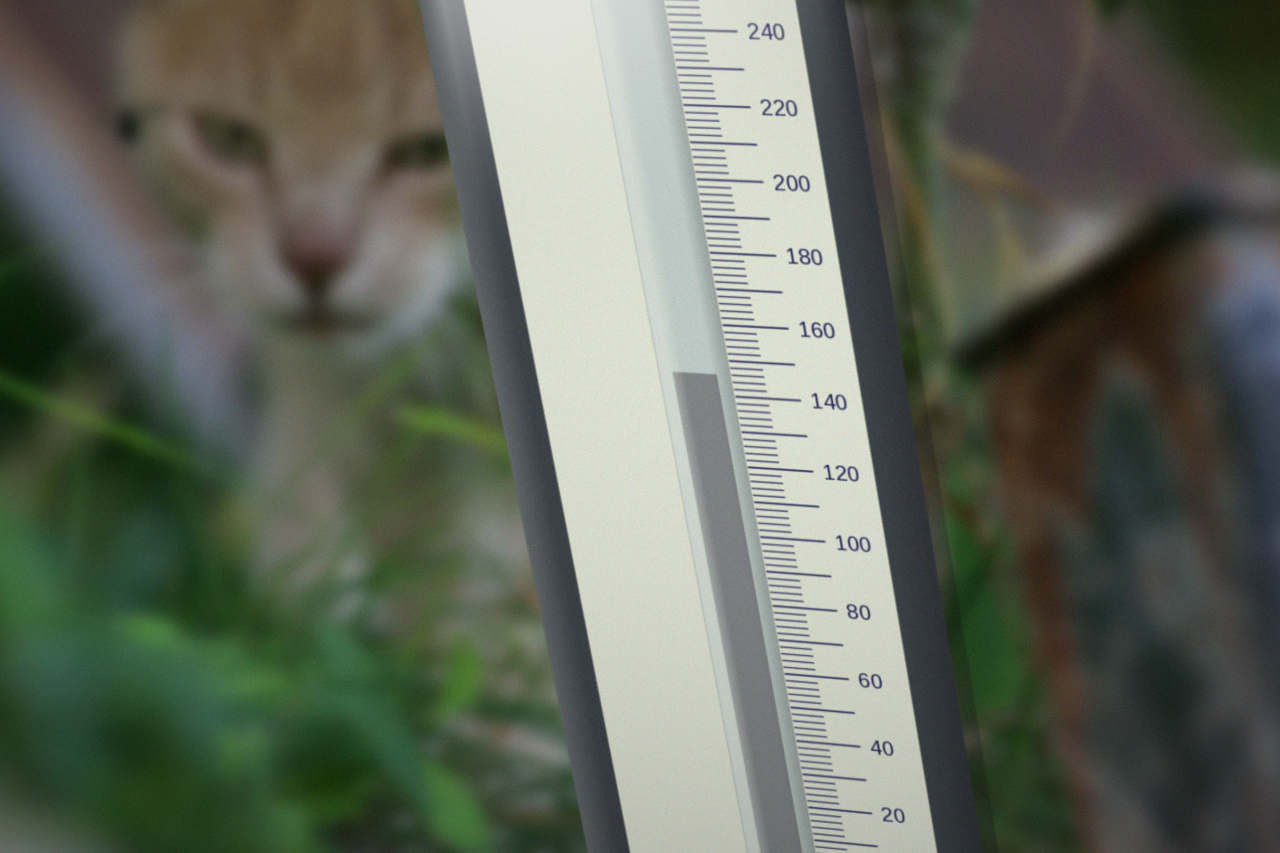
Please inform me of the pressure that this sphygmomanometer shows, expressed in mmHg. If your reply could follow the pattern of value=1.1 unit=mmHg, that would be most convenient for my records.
value=146 unit=mmHg
